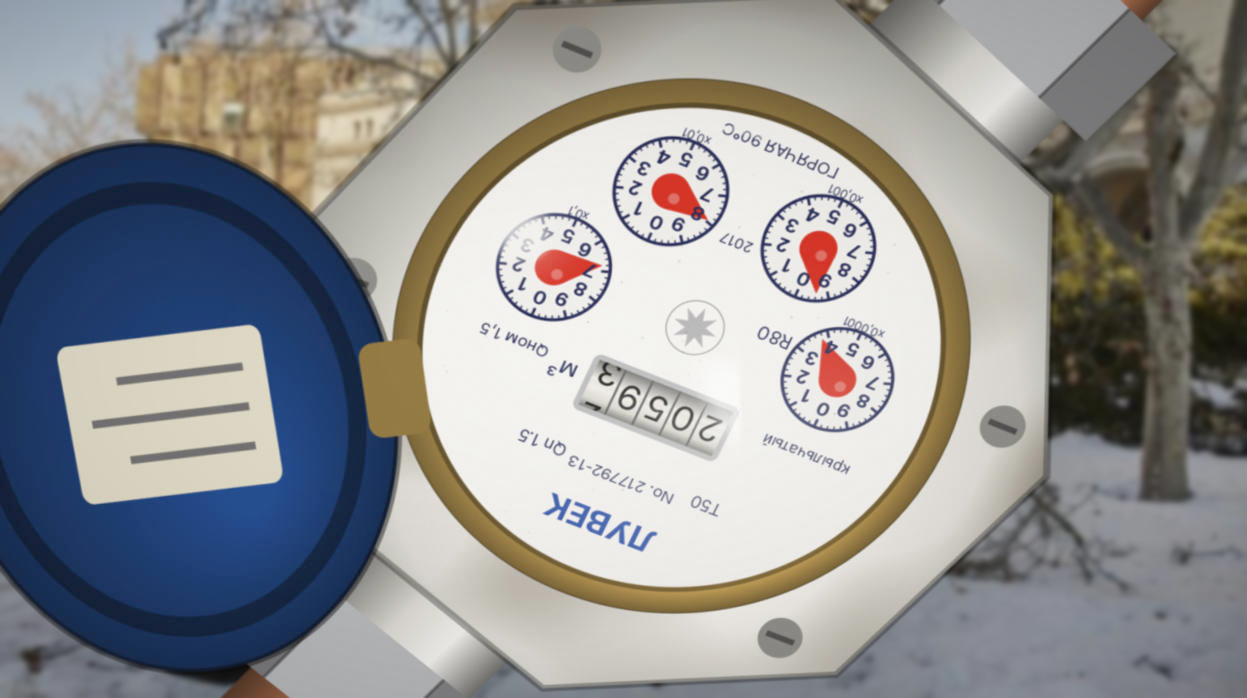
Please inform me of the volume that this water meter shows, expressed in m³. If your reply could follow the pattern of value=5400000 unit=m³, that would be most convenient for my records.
value=20592.6793 unit=m³
